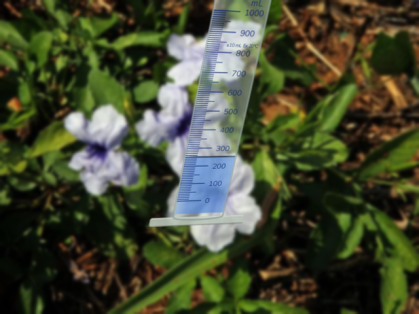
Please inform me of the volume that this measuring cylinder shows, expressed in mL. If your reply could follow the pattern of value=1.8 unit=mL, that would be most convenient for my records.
value=250 unit=mL
